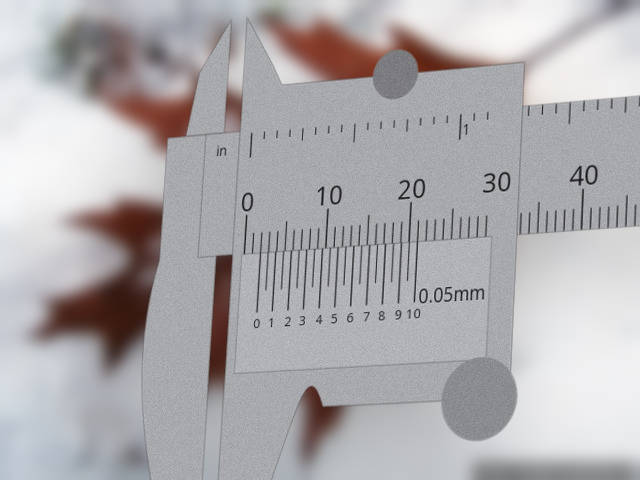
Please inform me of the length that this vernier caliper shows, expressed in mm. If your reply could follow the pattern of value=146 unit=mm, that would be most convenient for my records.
value=2.0 unit=mm
